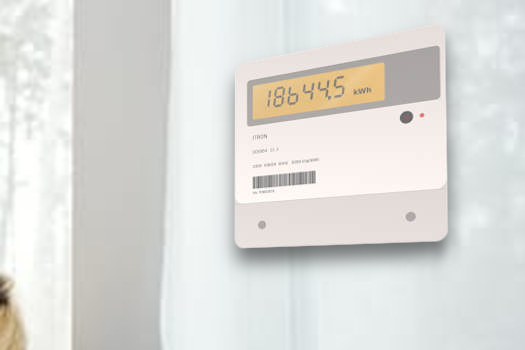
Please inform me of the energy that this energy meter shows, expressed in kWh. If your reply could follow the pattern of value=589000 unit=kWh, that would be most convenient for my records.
value=18644.5 unit=kWh
